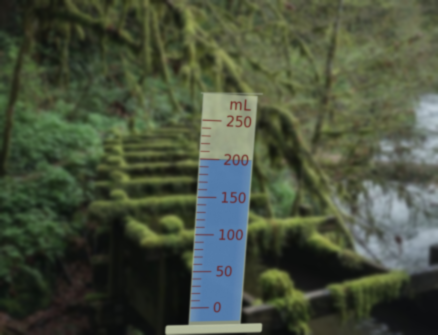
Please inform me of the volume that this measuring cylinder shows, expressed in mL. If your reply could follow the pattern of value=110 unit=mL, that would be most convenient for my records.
value=200 unit=mL
